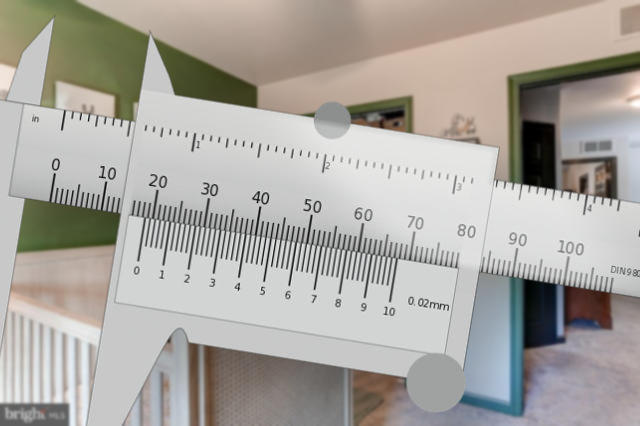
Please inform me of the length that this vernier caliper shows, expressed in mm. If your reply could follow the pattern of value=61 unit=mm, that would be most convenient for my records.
value=18.5 unit=mm
